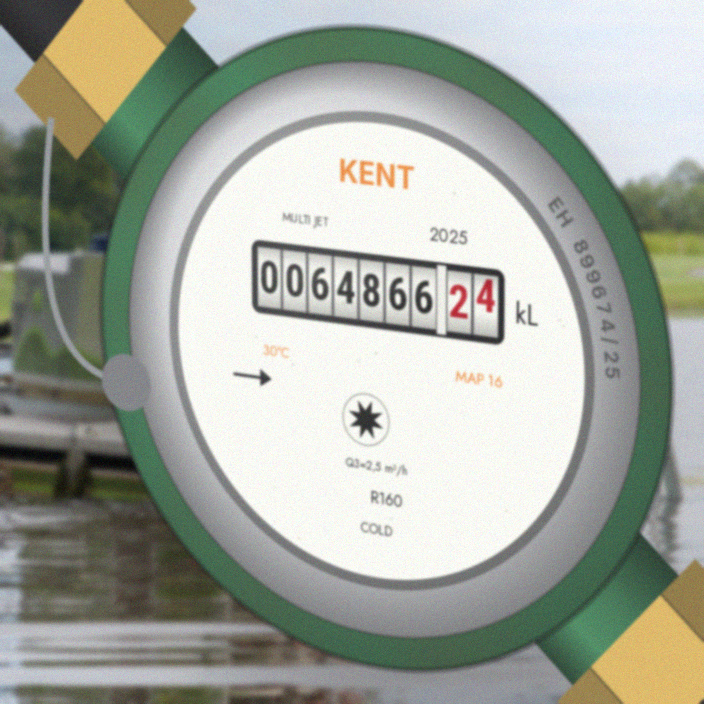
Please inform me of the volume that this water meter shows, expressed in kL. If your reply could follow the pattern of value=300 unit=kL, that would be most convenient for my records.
value=64866.24 unit=kL
